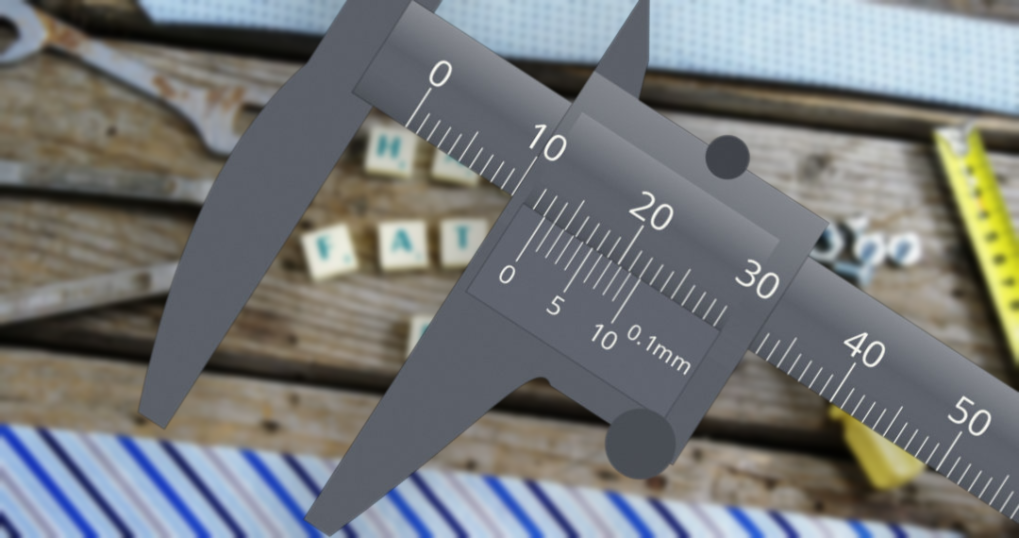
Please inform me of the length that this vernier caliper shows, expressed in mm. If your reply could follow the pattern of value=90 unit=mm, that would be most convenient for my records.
value=13.1 unit=mm
